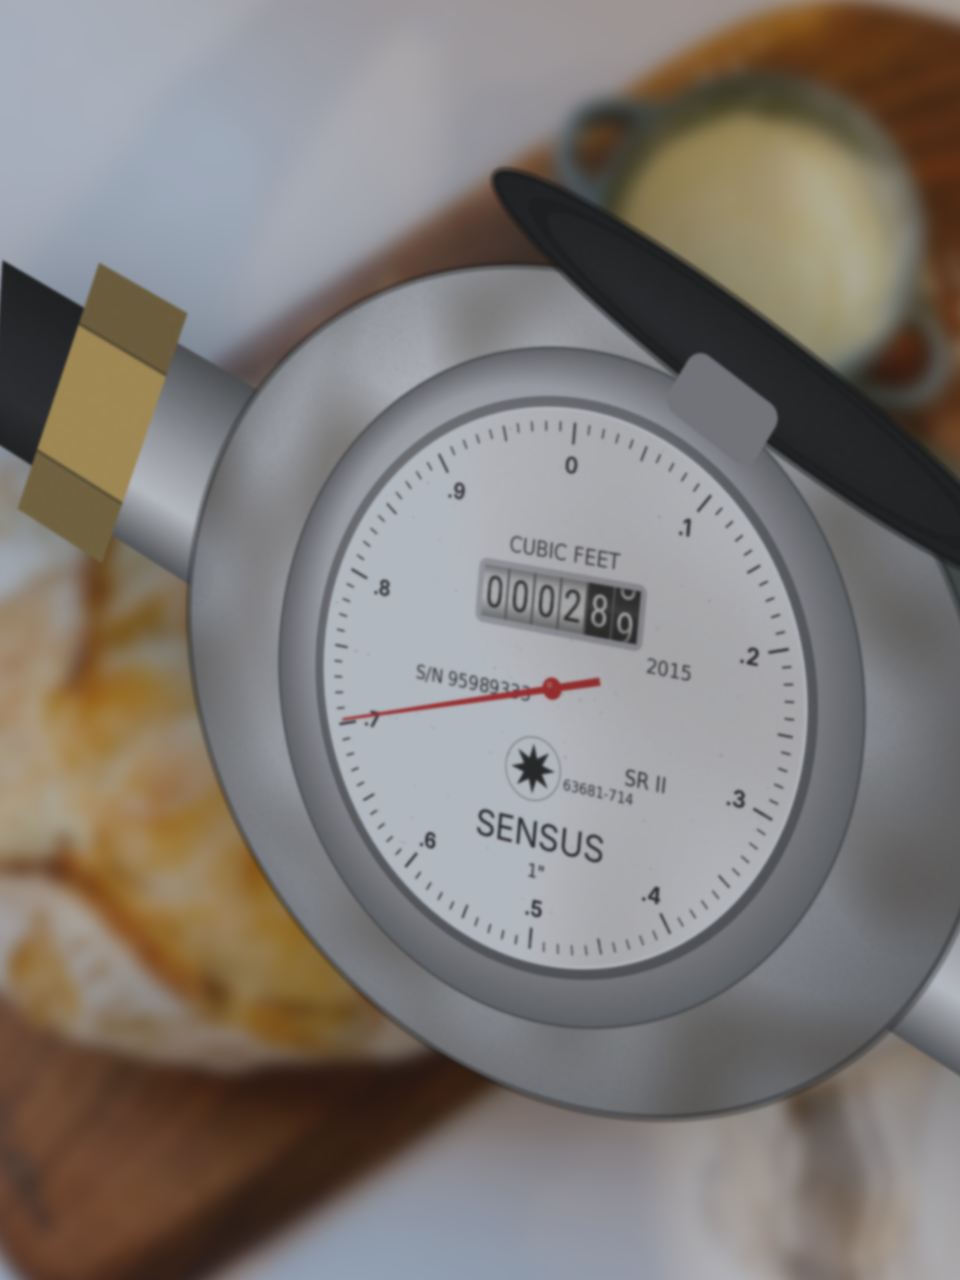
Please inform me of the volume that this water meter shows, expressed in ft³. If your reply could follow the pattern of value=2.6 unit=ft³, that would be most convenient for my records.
value=288.70 unit=ft³
